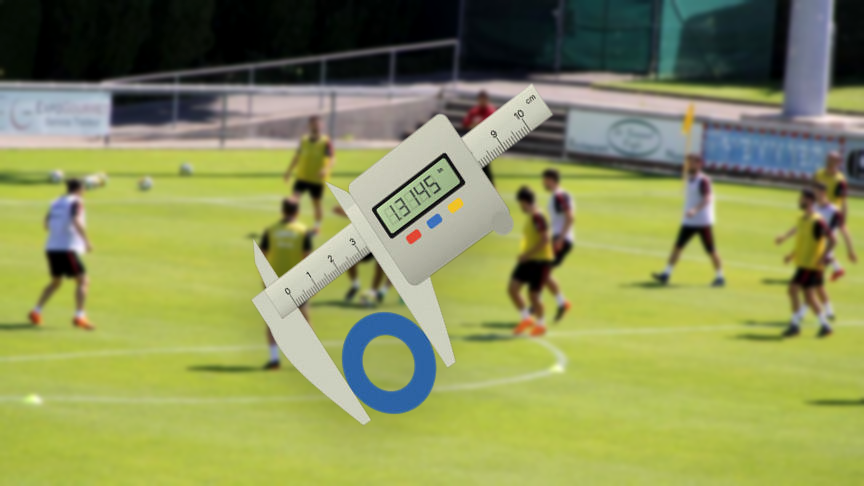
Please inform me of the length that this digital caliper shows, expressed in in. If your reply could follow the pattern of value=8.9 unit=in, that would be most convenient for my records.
value=1.3145 unit=in
